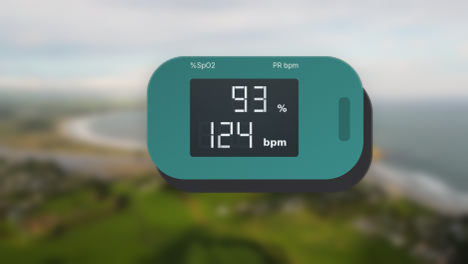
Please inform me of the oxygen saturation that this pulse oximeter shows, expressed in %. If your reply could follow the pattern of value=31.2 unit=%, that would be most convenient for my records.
value=93 unit=%
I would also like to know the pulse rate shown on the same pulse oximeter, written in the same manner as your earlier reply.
value=124 unit=bpm
